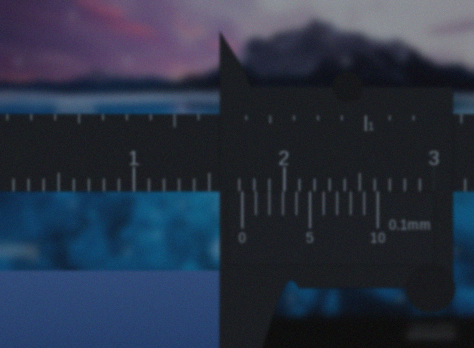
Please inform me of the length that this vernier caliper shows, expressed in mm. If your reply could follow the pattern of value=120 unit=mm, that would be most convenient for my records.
value=17.2 unit=mm
